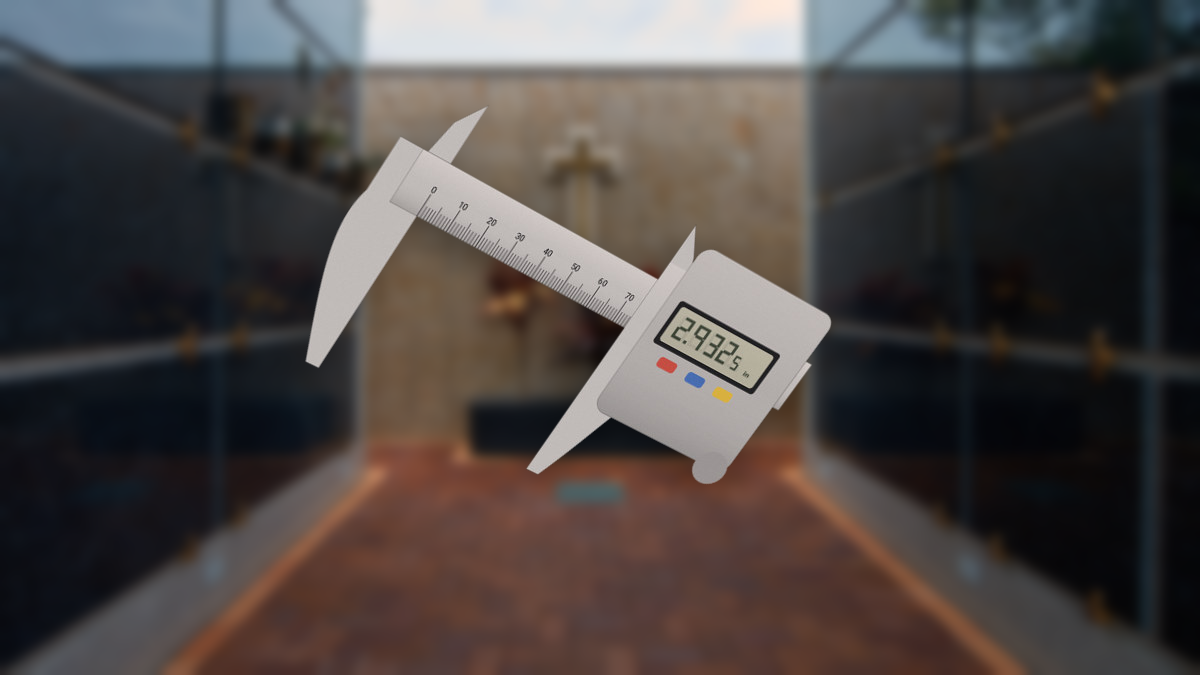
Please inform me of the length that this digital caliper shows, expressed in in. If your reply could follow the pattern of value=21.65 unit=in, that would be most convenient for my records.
value=2.9325 unit=in
